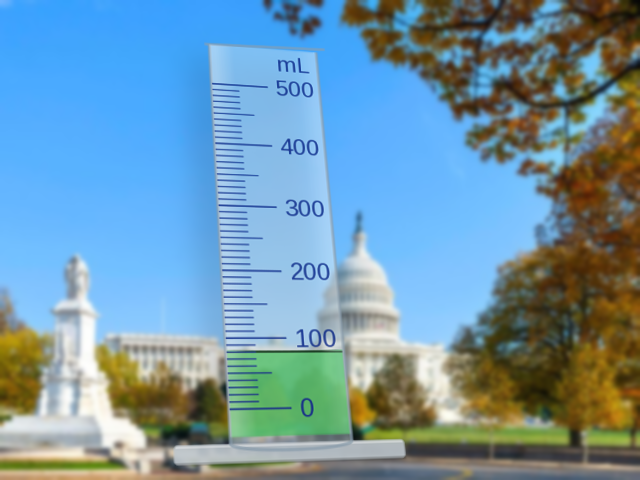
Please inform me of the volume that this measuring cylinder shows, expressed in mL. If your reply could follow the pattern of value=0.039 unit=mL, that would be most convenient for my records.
value=80 unit=mL
